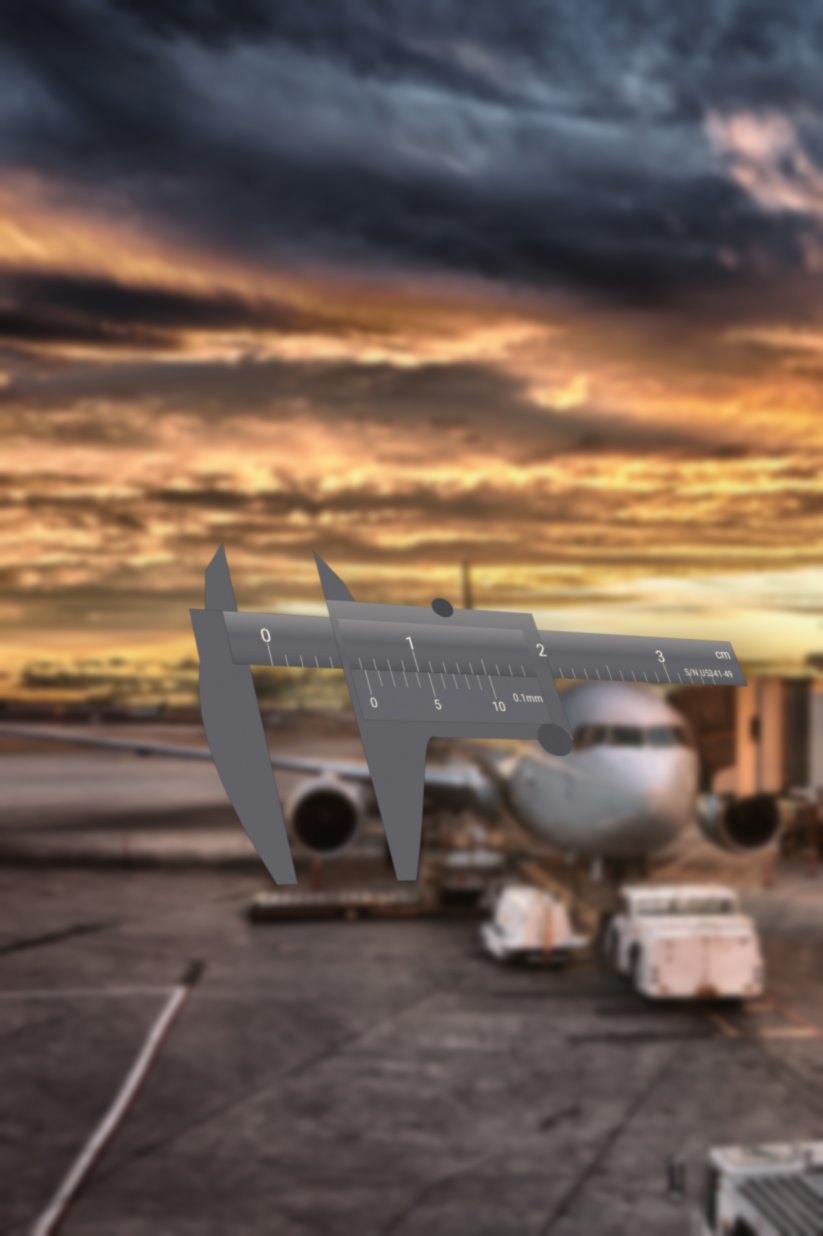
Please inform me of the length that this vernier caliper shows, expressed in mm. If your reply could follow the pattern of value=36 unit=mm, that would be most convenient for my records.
value=6.2 unit=mm
